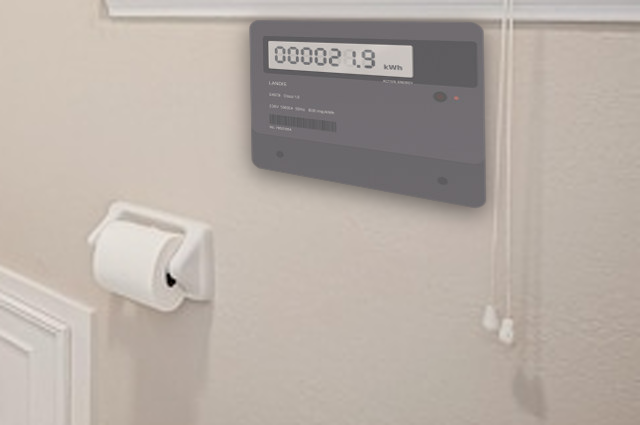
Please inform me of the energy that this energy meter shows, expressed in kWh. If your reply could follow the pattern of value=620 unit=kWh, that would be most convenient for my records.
value=21.9 unit=kWh
